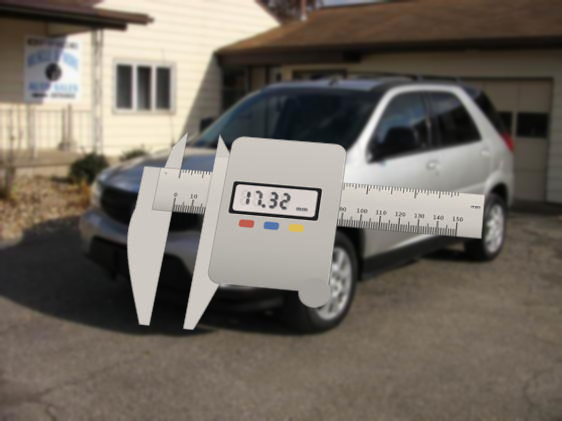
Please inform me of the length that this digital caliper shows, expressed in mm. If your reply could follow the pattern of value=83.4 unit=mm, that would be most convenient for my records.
value=17.32 unit=mm
